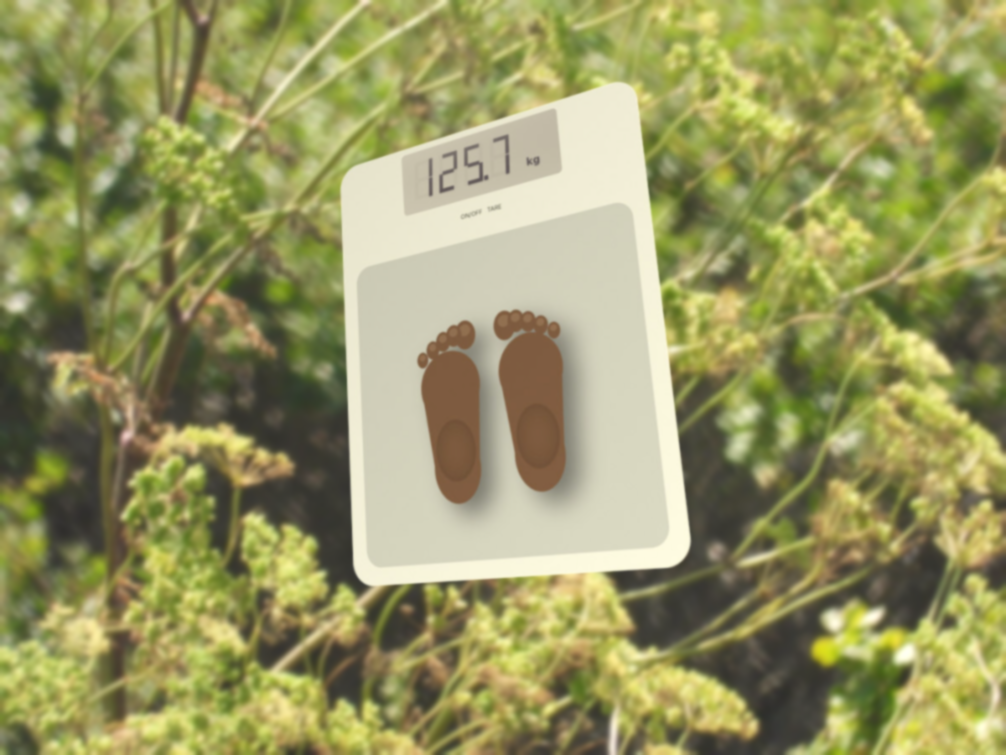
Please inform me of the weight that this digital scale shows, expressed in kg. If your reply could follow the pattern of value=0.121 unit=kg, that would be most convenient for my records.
value=125.7 unit=kg
